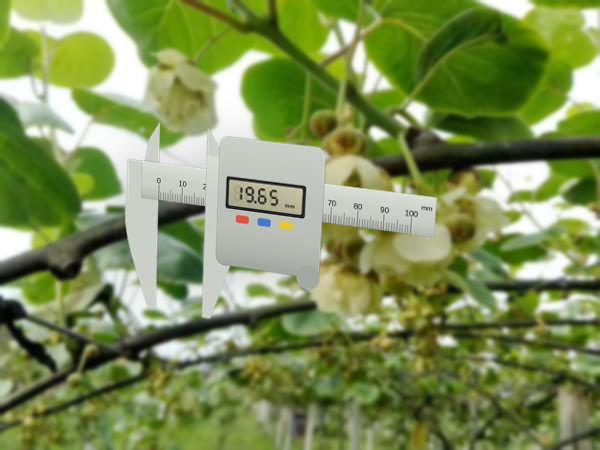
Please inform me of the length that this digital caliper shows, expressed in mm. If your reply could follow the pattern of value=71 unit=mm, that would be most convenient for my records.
value=19.65 unit=mm
